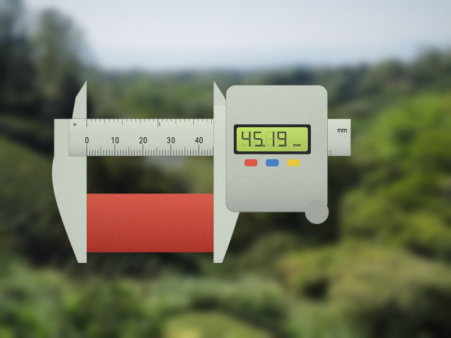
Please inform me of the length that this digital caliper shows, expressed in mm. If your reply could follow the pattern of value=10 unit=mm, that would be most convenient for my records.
value=45.19 unit=mm
